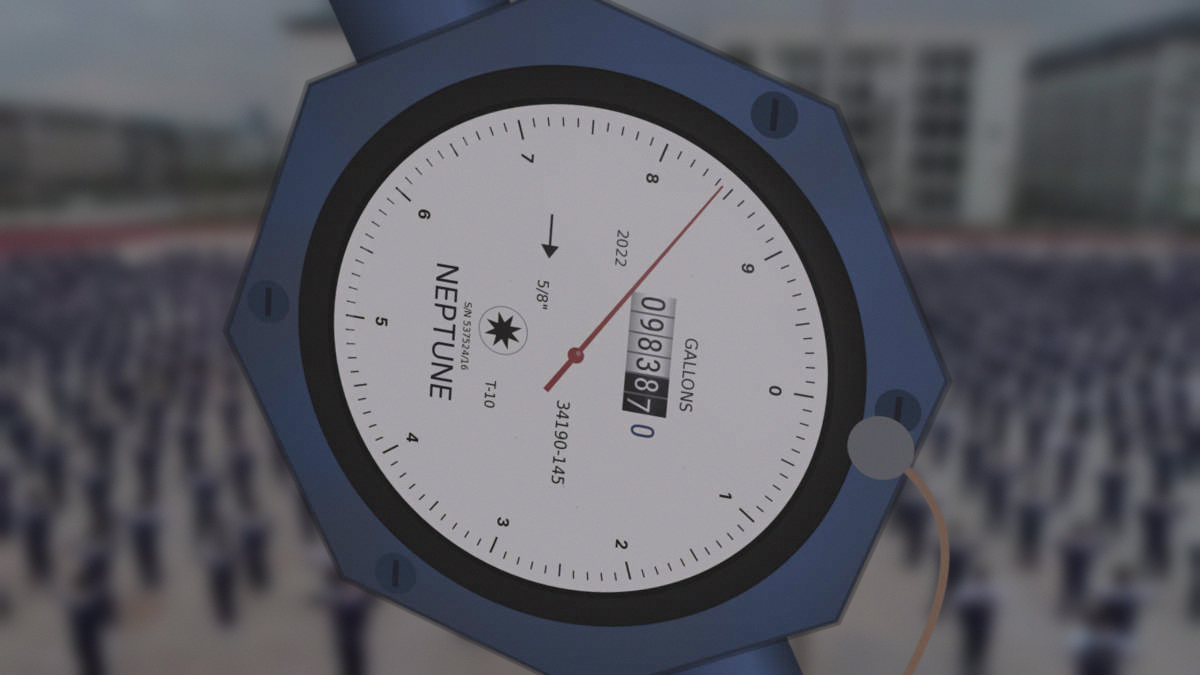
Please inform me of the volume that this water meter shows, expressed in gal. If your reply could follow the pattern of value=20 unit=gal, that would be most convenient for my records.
value=983868.4 unit=gal
